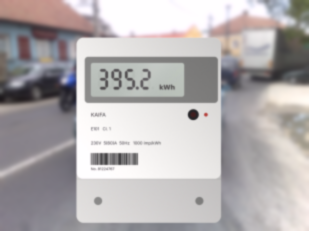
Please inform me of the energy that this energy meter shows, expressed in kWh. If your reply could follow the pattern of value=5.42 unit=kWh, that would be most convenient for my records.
value=395.2 unit=kWh
